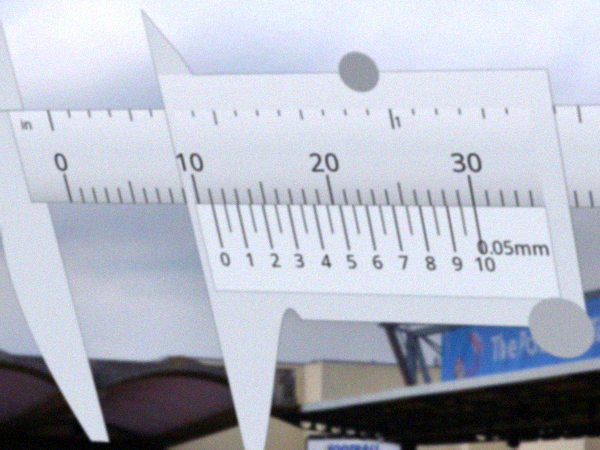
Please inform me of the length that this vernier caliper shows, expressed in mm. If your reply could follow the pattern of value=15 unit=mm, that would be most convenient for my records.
value=11.0 unit=mm
